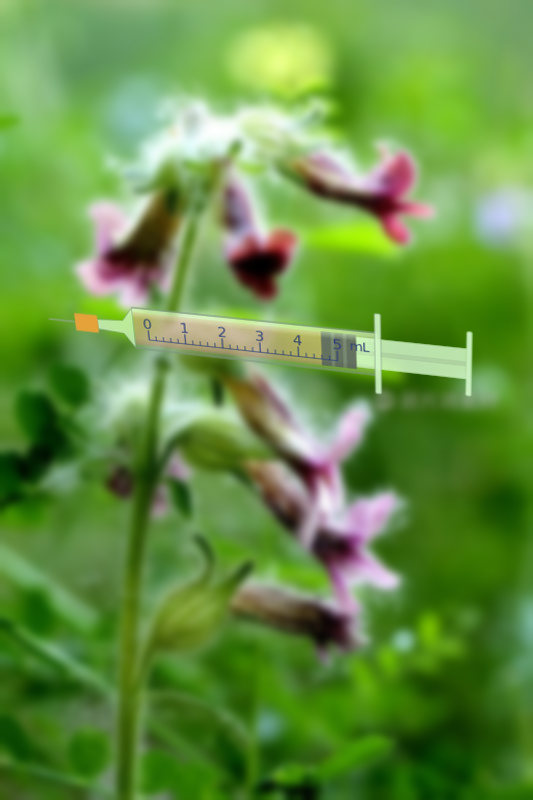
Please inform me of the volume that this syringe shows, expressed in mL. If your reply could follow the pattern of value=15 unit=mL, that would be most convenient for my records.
value=4.6 unit=mL
